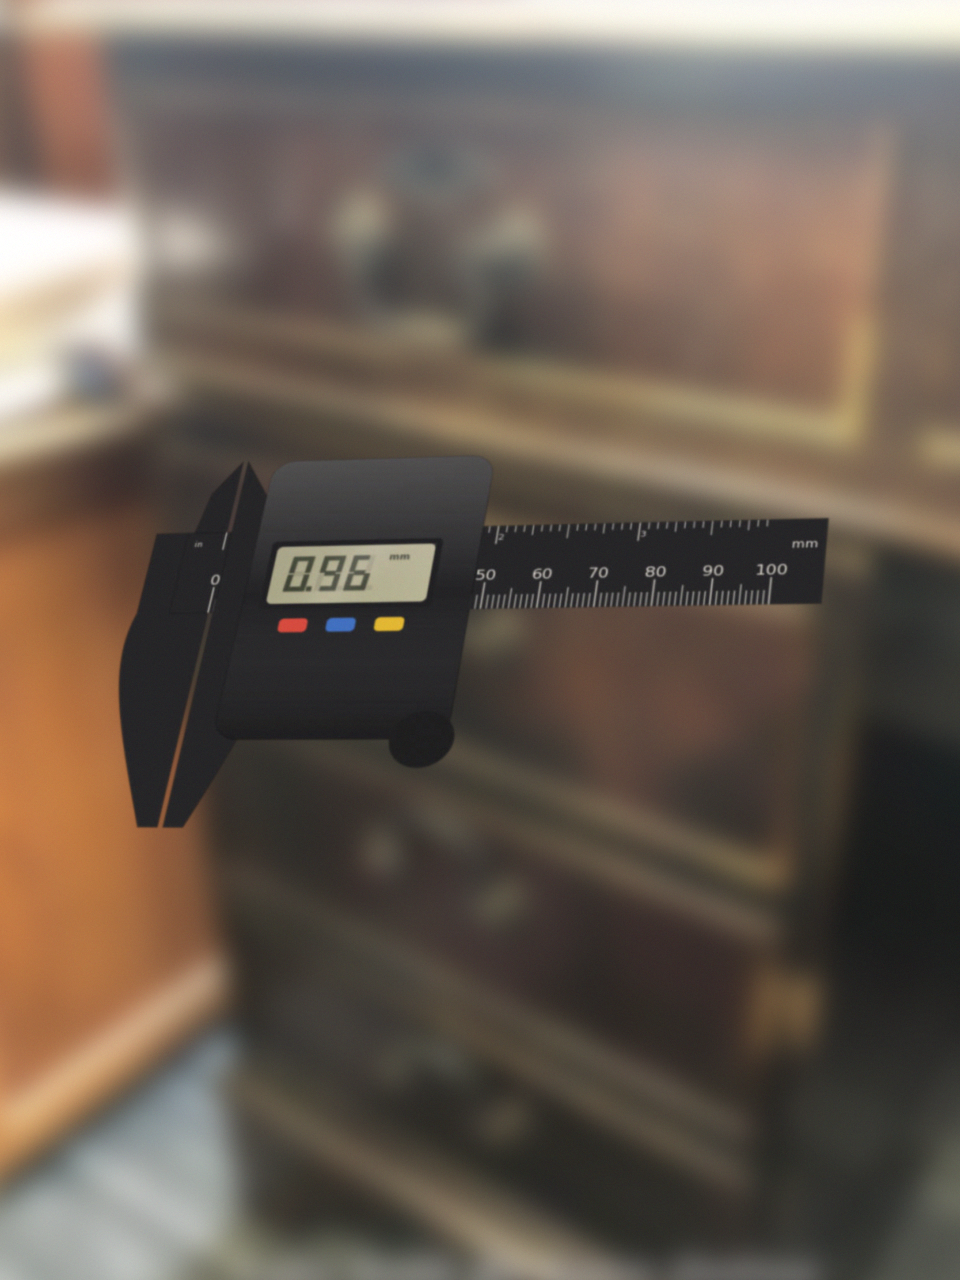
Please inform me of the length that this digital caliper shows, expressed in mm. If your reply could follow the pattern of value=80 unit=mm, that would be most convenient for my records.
value=0.96 unit=mm
